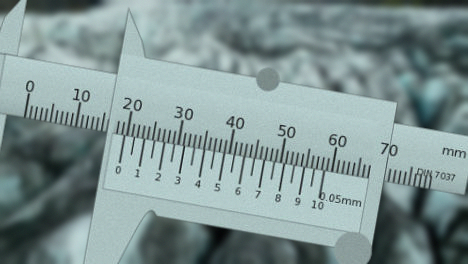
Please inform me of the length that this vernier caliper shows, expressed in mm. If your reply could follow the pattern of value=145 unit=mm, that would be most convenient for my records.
value=19.5 unit=mm
